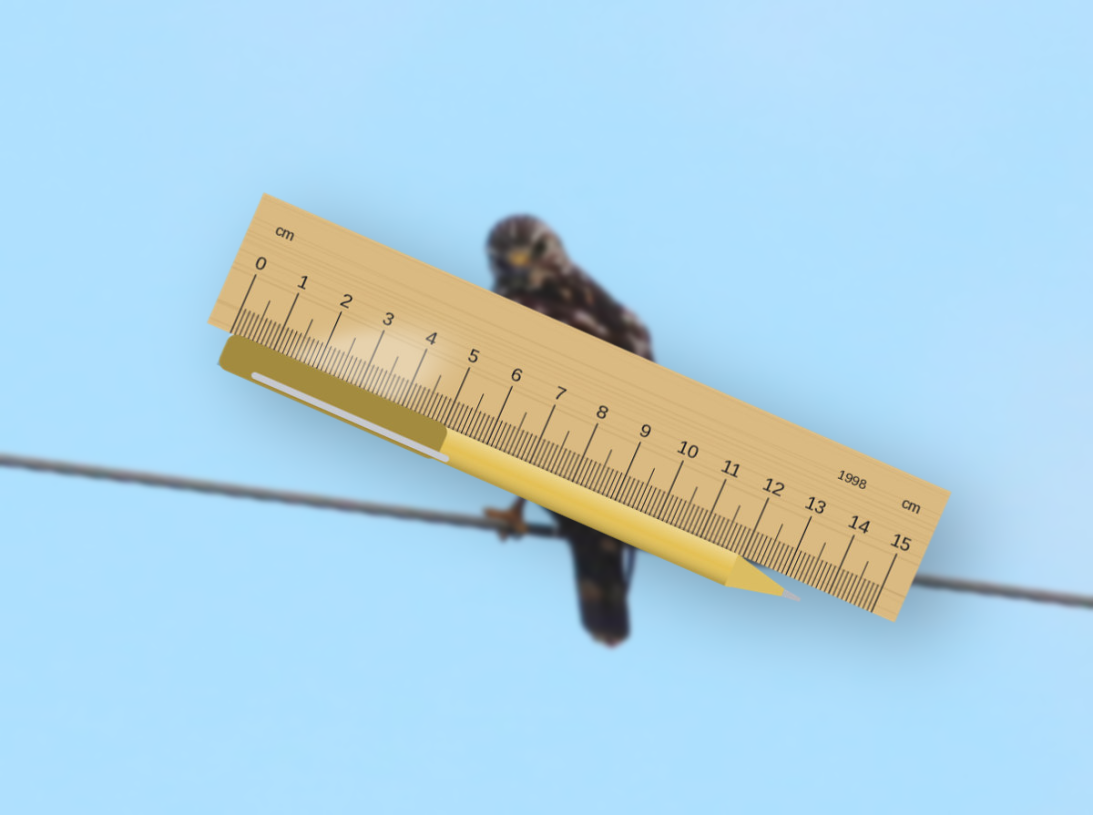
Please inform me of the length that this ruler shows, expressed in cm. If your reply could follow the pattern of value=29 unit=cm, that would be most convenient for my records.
value=13.5 unit=cm
